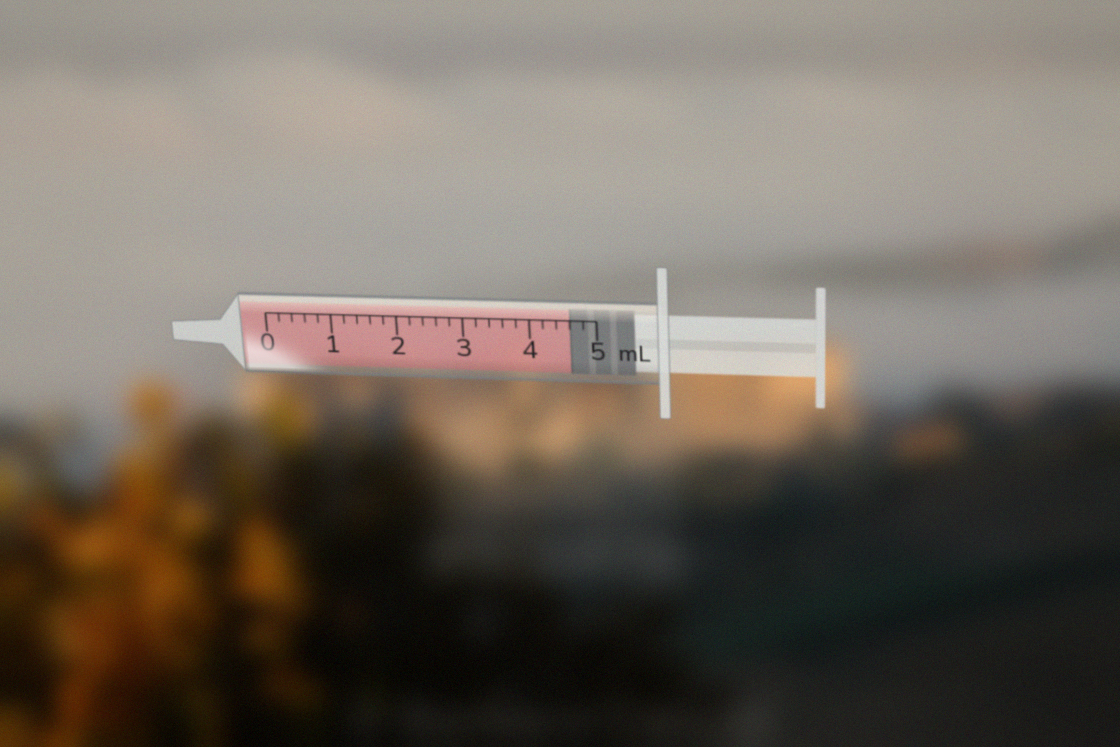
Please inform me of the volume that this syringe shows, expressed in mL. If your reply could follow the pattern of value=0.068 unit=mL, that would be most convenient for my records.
value=4.6 unit=mL
